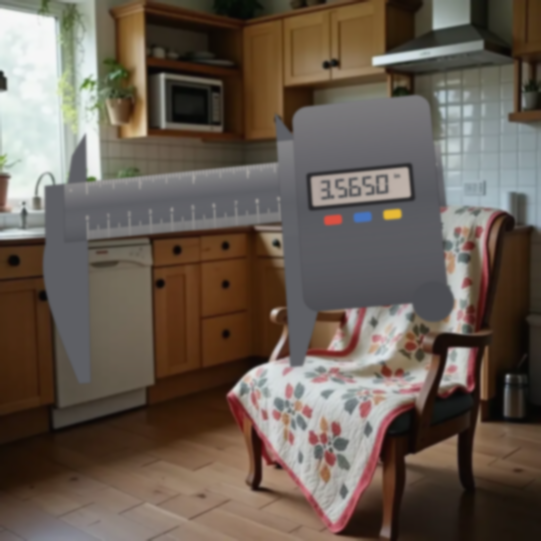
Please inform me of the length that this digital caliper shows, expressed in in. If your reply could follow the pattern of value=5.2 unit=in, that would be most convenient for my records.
value=3.5650 unit=in
